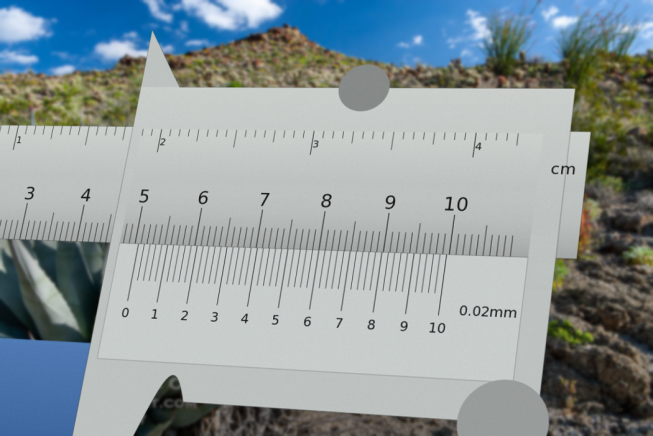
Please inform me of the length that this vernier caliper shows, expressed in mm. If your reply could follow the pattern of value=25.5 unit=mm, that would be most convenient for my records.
value=50.6 unit=mm
